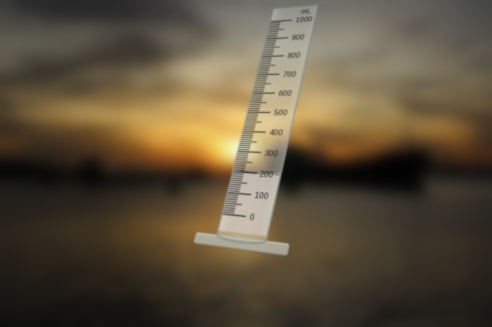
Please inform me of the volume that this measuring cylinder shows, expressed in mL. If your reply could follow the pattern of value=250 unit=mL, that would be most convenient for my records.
value=200 unit=mL
